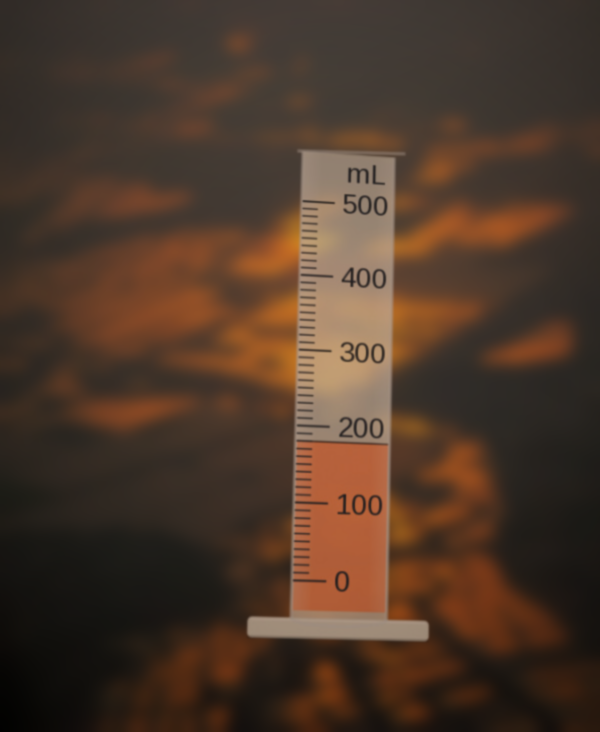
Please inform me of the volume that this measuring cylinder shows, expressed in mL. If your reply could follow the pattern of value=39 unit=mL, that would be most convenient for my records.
value=180 unit=mL
